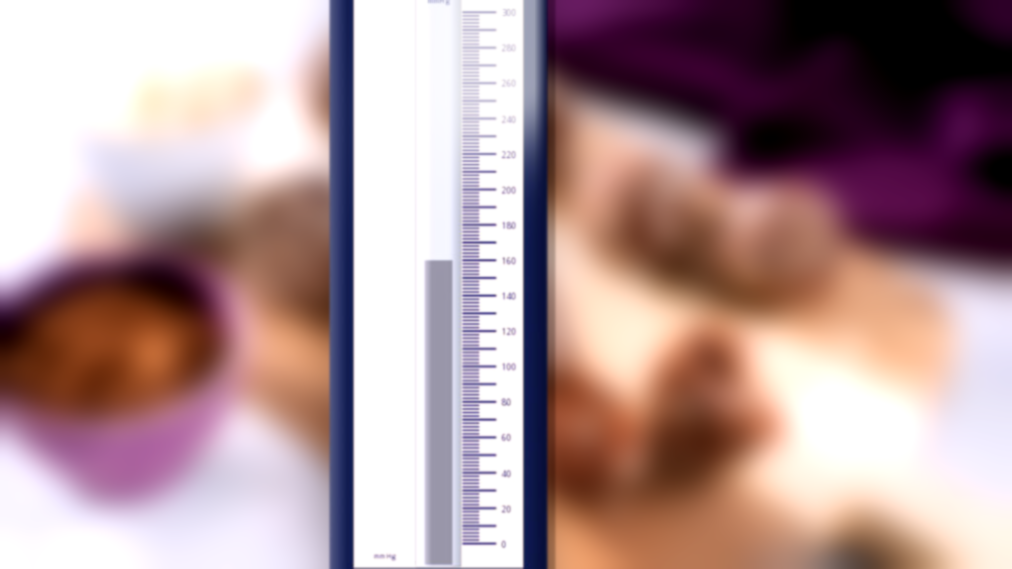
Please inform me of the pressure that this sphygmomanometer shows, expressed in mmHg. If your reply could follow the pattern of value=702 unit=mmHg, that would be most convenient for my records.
value=160 unit=mmHg
